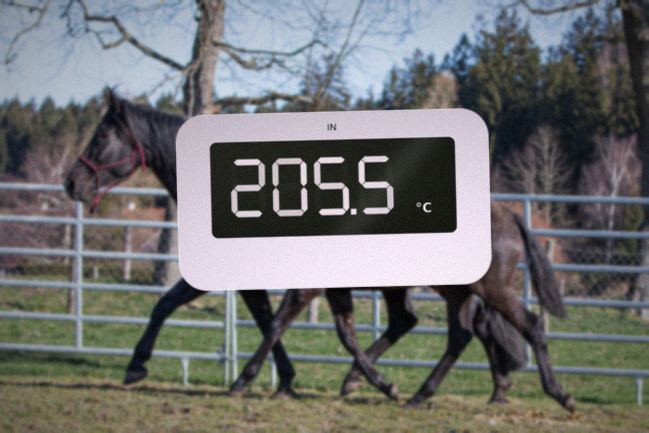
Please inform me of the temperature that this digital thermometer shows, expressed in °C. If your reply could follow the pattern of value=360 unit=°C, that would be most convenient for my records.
value=205.5 unit=°C
